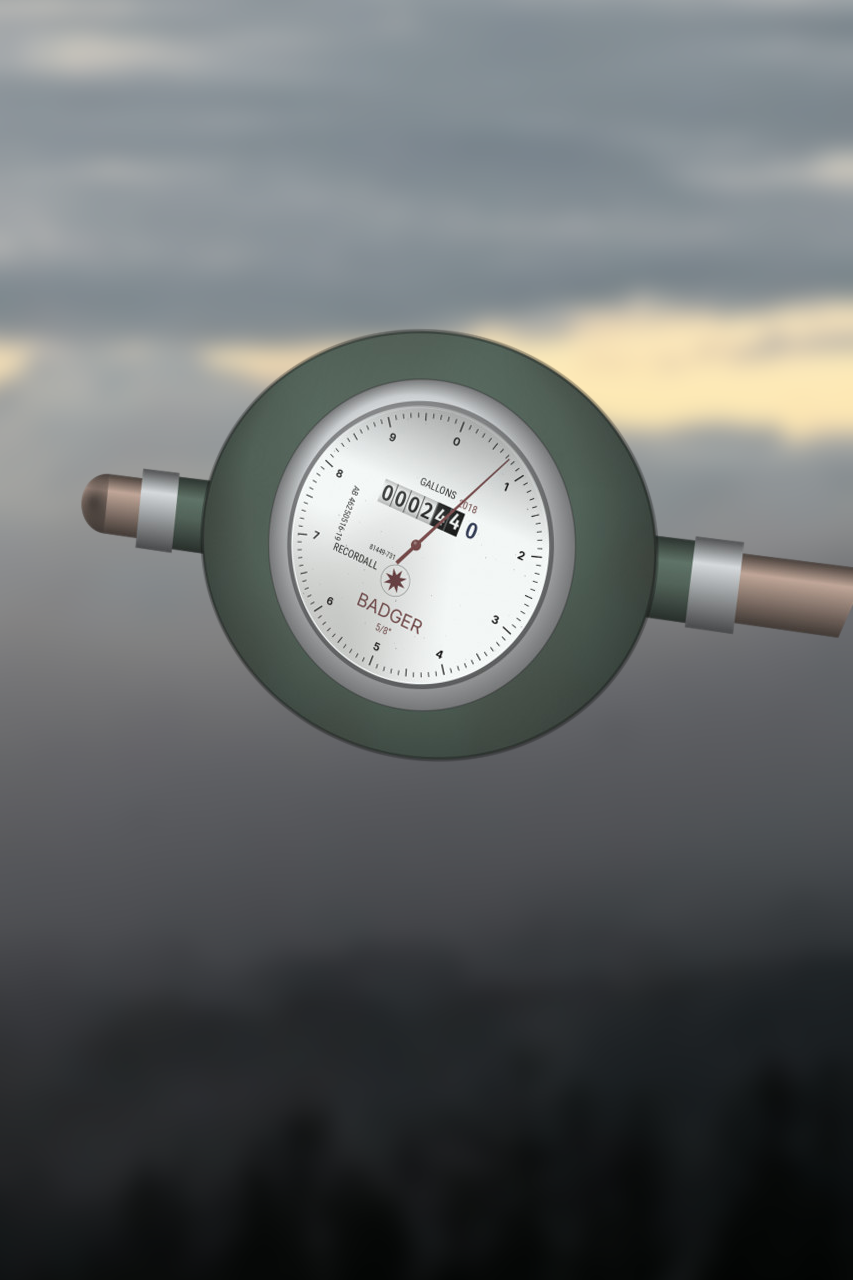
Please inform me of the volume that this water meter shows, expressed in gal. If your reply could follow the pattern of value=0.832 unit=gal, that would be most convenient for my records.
value=2440.7 unit=gal
